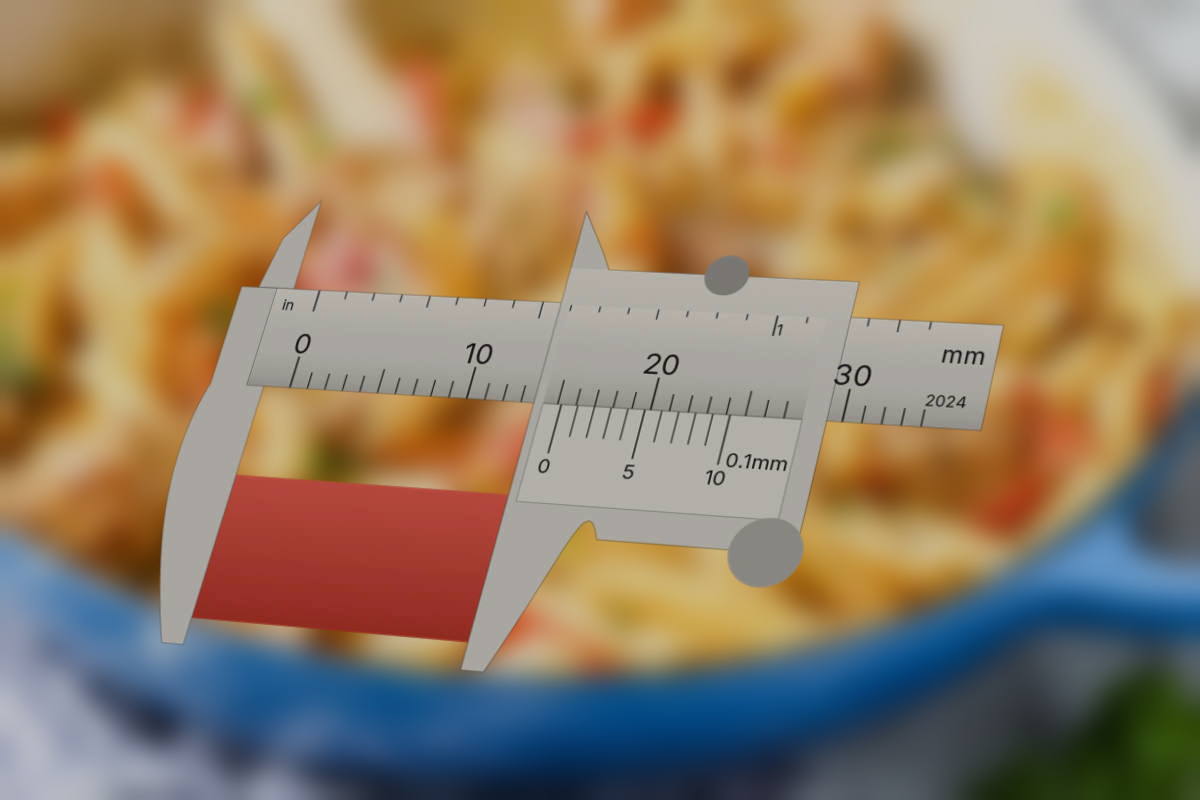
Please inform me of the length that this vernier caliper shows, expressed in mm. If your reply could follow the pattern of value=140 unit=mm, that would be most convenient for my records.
value=15.2 unit=mm
